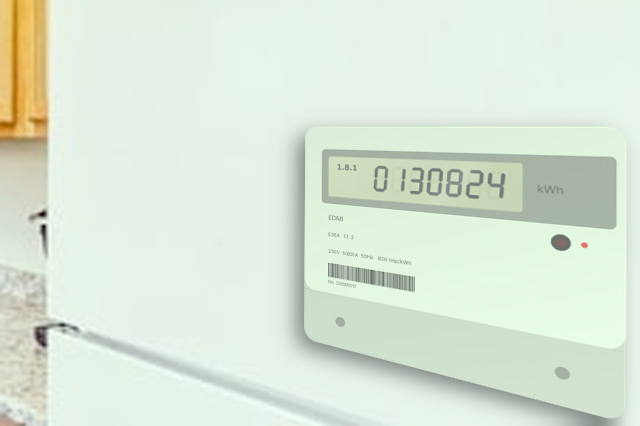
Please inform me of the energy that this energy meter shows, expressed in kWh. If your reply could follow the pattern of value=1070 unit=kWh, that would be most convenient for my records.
value=130824 unit=kWh
